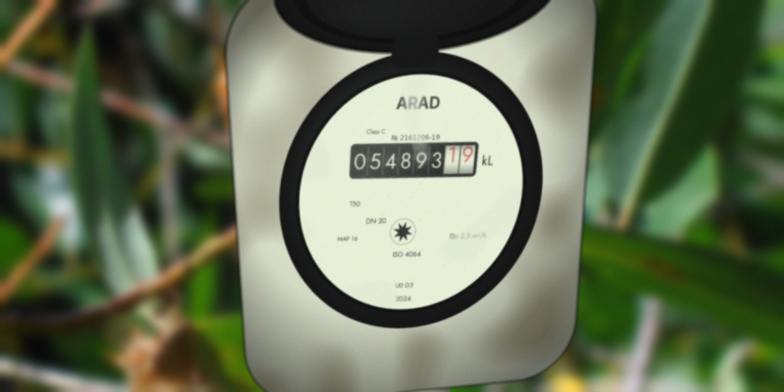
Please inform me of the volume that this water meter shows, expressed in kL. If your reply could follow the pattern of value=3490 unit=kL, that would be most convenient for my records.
value=54893.19 unit=kL
